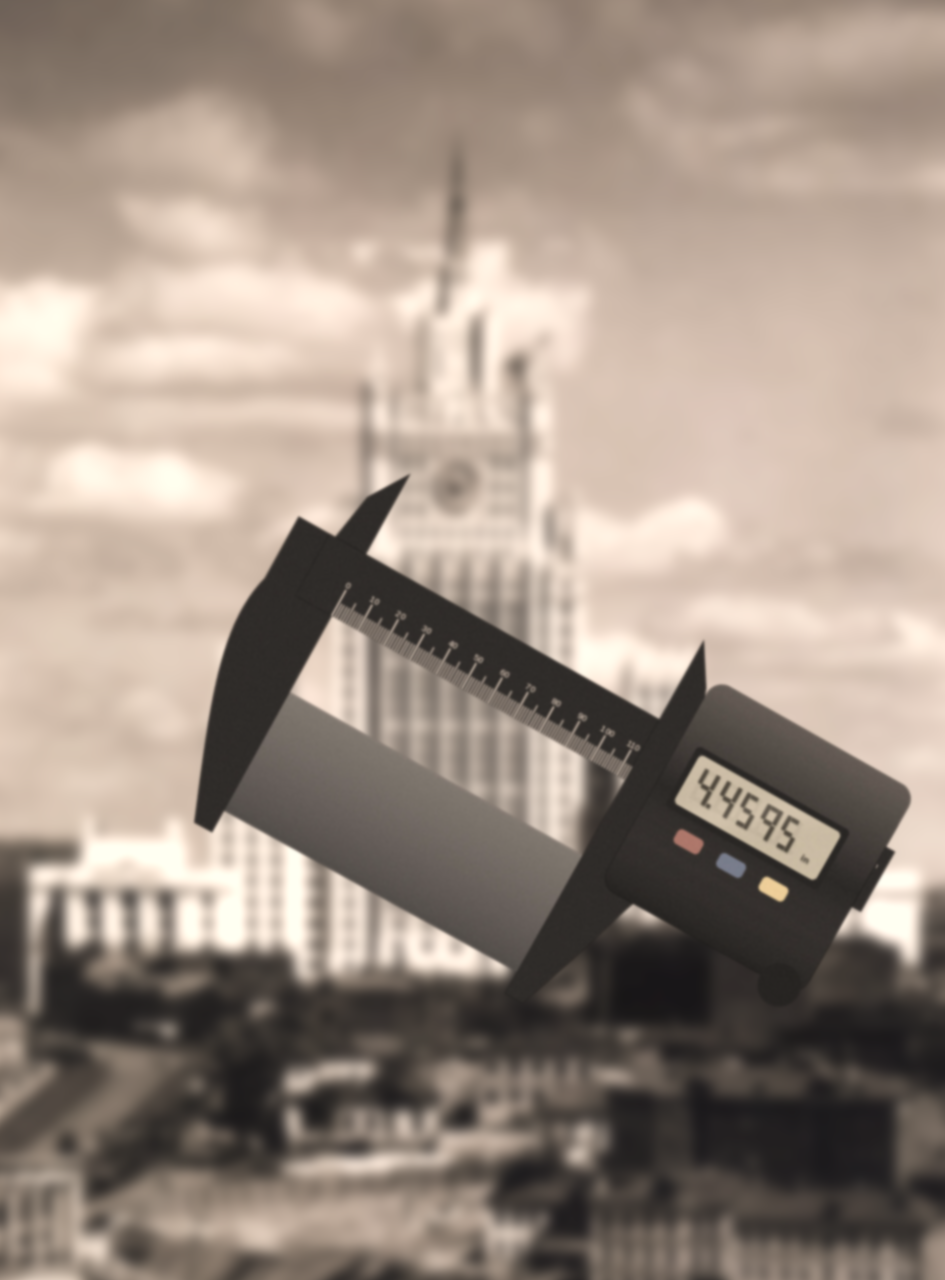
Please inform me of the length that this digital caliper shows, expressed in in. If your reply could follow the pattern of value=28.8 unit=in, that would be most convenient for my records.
value=4.4595 unit=in
